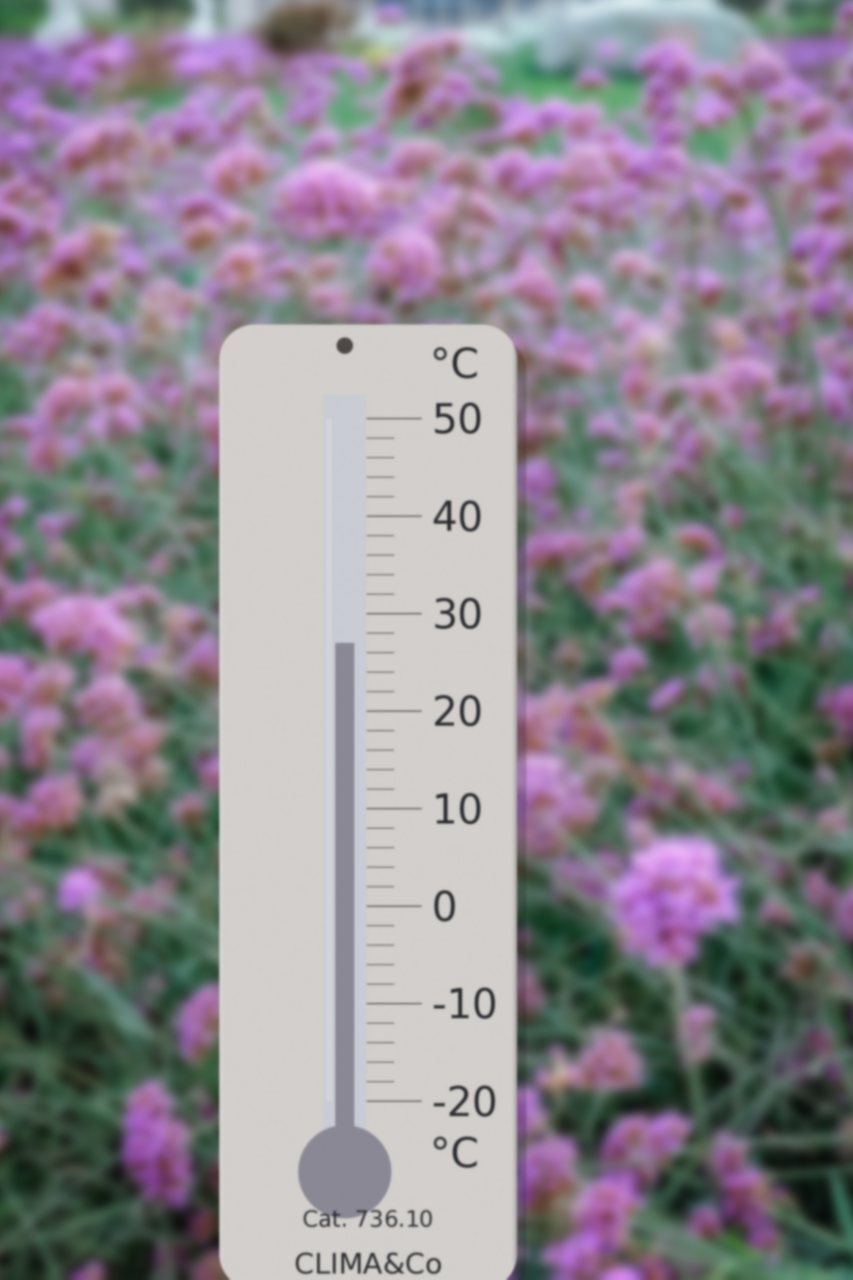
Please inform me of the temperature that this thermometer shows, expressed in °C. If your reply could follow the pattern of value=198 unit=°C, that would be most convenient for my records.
value=27 unit=°C
